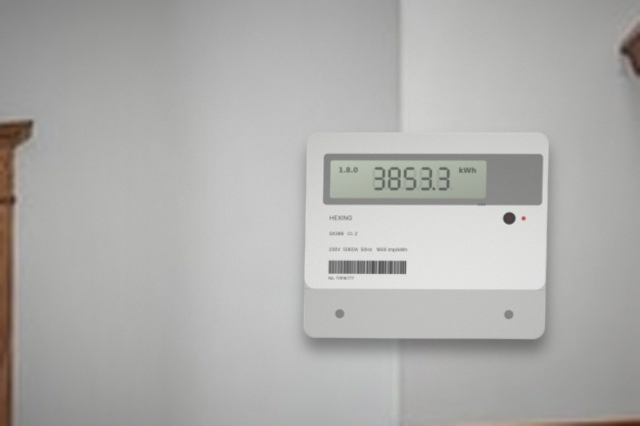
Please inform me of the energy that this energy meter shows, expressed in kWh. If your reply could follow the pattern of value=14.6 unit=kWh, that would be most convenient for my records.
value=3853.3 unit=kWh
